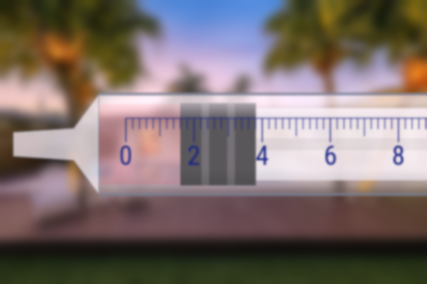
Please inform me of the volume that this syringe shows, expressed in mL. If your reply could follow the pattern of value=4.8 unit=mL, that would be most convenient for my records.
value=1.6 unit=mL
